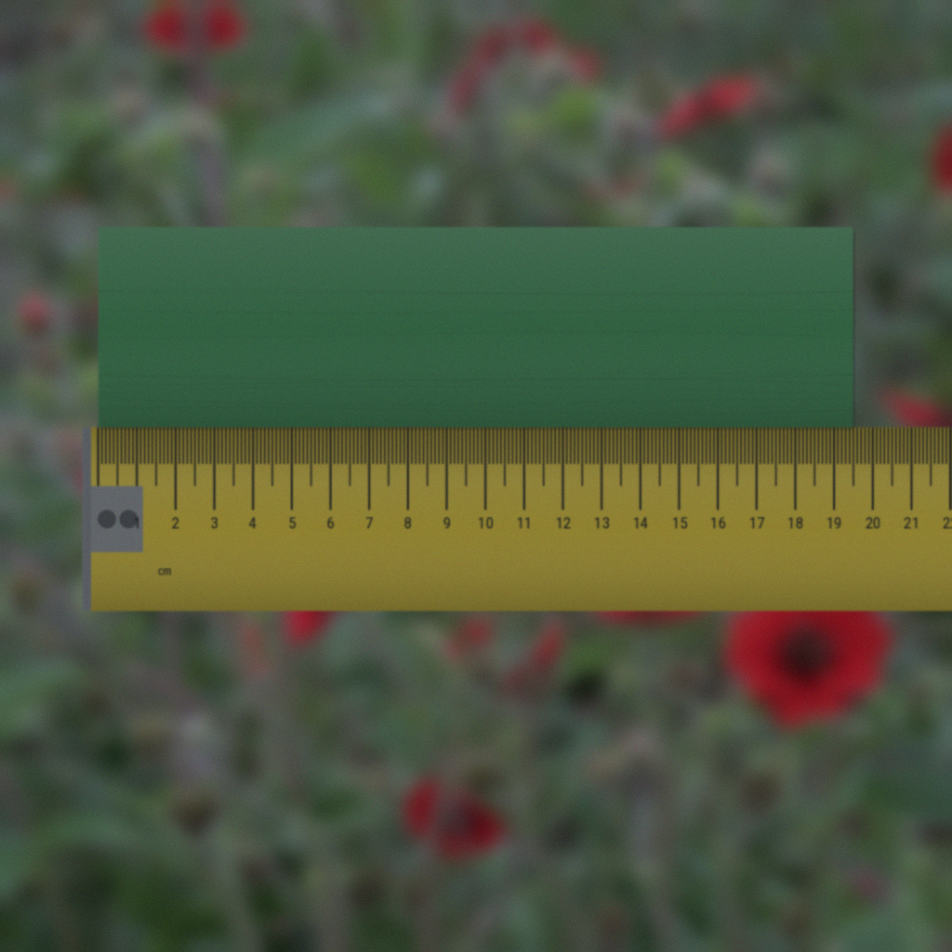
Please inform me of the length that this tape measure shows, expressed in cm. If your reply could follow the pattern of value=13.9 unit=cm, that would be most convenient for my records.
value=19.5 unit=cm
